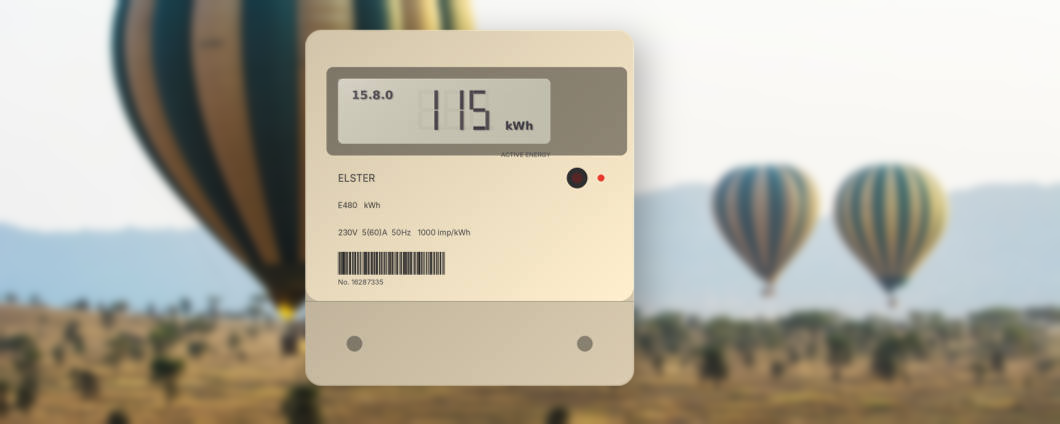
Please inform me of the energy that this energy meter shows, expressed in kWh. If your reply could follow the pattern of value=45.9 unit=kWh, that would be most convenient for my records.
value=115 unit=kWh
